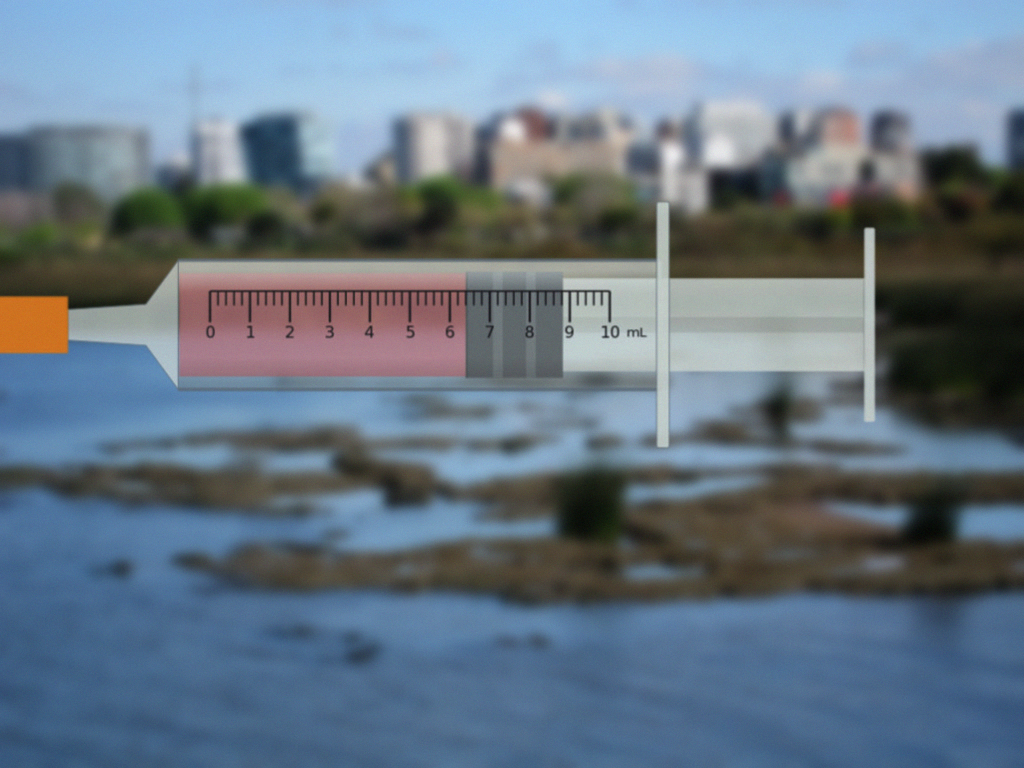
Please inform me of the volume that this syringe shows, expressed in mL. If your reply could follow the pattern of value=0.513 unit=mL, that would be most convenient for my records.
value=6.4 unit=mL
